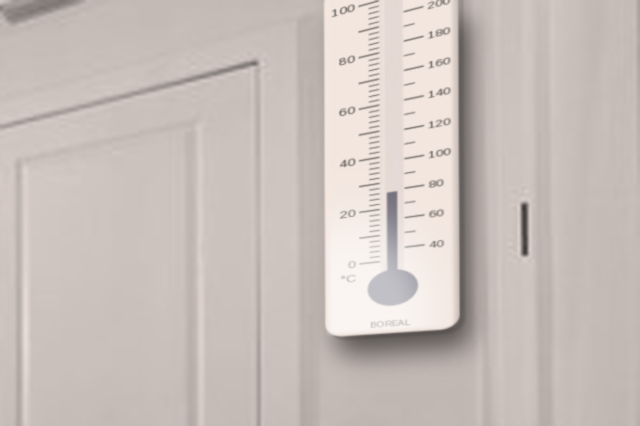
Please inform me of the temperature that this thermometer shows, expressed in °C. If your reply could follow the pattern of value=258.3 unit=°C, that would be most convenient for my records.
value=26 unit=°C
